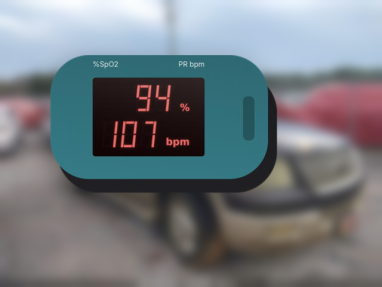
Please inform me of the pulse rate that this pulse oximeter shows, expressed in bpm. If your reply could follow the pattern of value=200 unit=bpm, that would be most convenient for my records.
value=107 unit=bpm
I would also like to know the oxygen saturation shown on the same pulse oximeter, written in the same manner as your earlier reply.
value=94 unit=%
